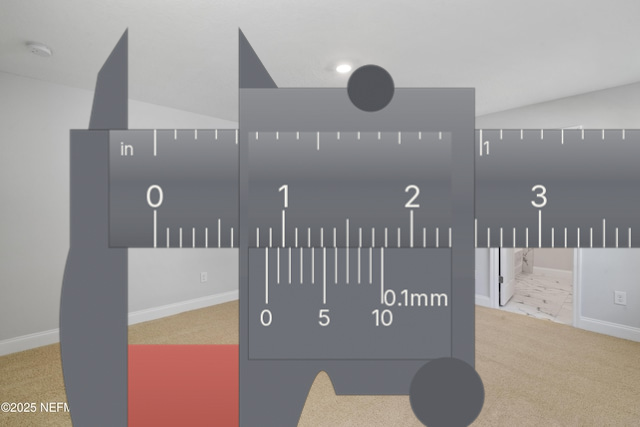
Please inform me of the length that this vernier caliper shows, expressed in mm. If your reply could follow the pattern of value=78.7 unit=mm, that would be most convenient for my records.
value=8.7 unit=mm
